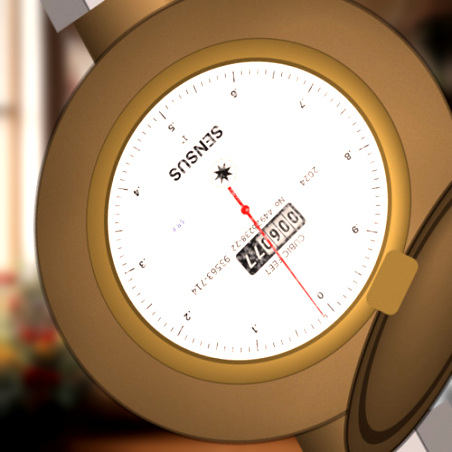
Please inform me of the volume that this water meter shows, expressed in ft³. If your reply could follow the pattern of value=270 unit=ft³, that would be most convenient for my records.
value=6077.01 unit=ft³
